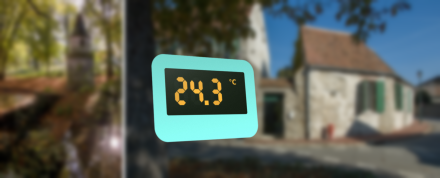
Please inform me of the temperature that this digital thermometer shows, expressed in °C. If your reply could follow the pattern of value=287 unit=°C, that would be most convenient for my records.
value=24.3 unit=°C
